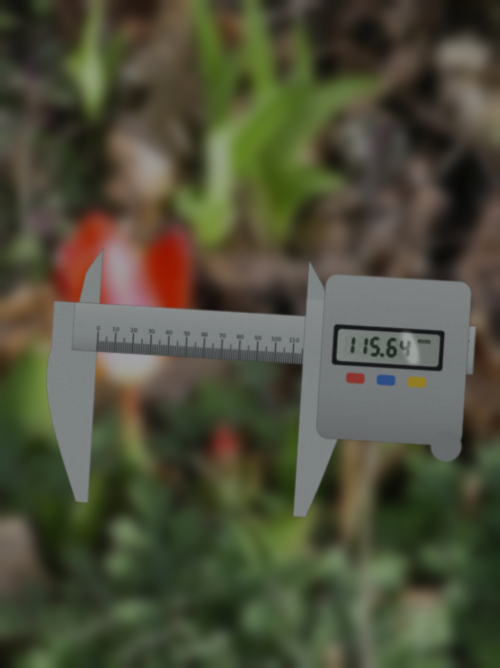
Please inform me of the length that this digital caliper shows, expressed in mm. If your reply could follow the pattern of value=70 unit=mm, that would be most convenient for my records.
value=115.64 unit=mm
